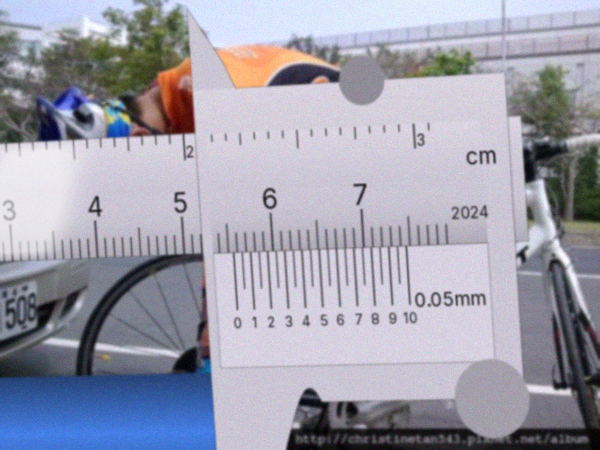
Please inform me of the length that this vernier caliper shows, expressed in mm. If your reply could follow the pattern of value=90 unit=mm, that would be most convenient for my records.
value=55.6 unit=mm
